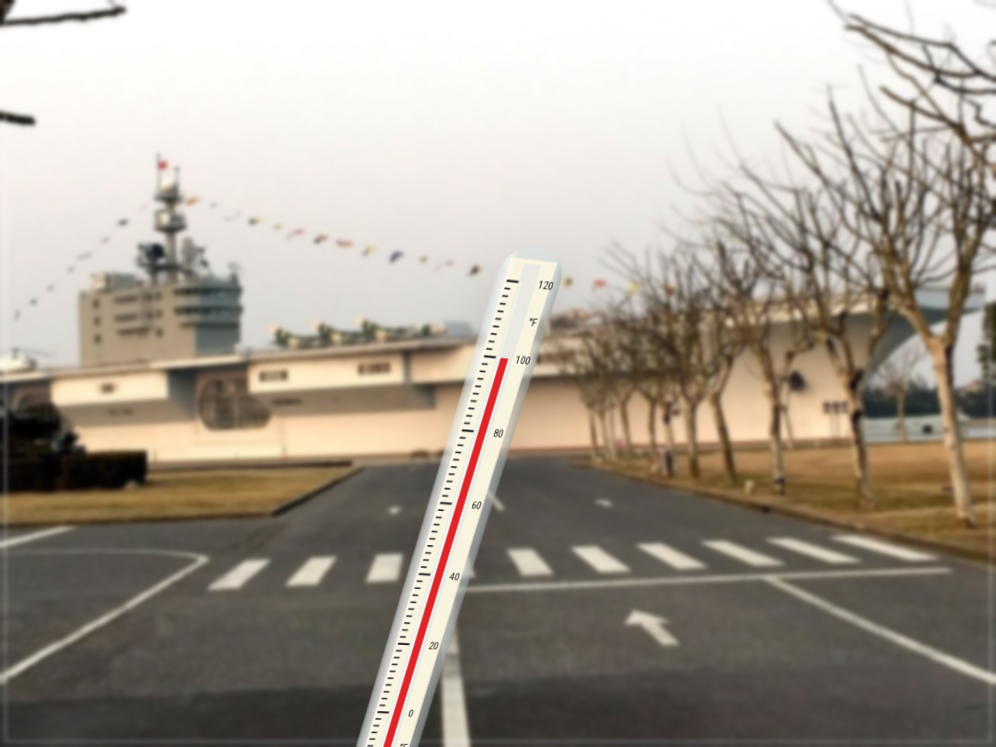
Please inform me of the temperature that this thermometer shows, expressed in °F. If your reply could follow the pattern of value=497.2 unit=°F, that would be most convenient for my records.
value=100 unit=°F
